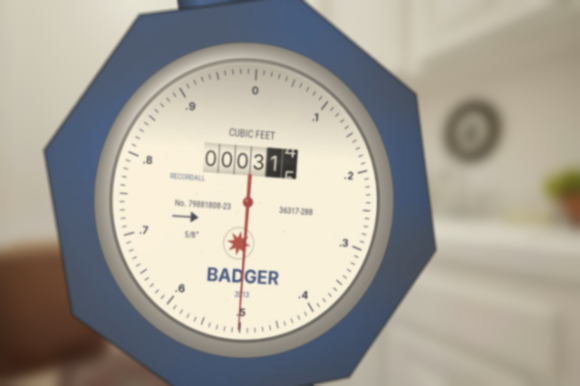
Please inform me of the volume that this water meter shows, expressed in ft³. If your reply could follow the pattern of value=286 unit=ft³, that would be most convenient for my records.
value=314.50 unit=ft³
